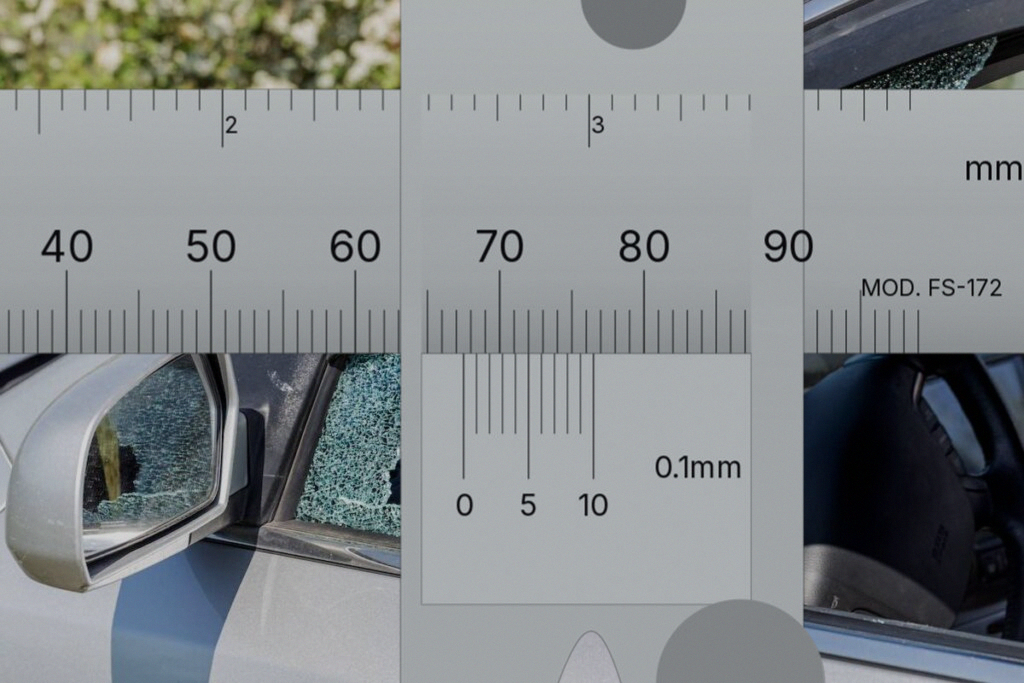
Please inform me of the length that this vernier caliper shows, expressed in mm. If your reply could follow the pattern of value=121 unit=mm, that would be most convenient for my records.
value=67.5 unit=mm
